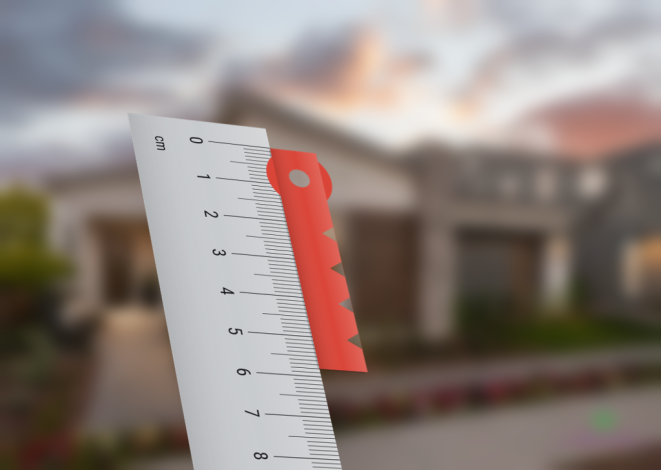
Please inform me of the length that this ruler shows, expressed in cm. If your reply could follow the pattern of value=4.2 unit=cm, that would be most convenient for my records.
value=5.8 unit=cm
